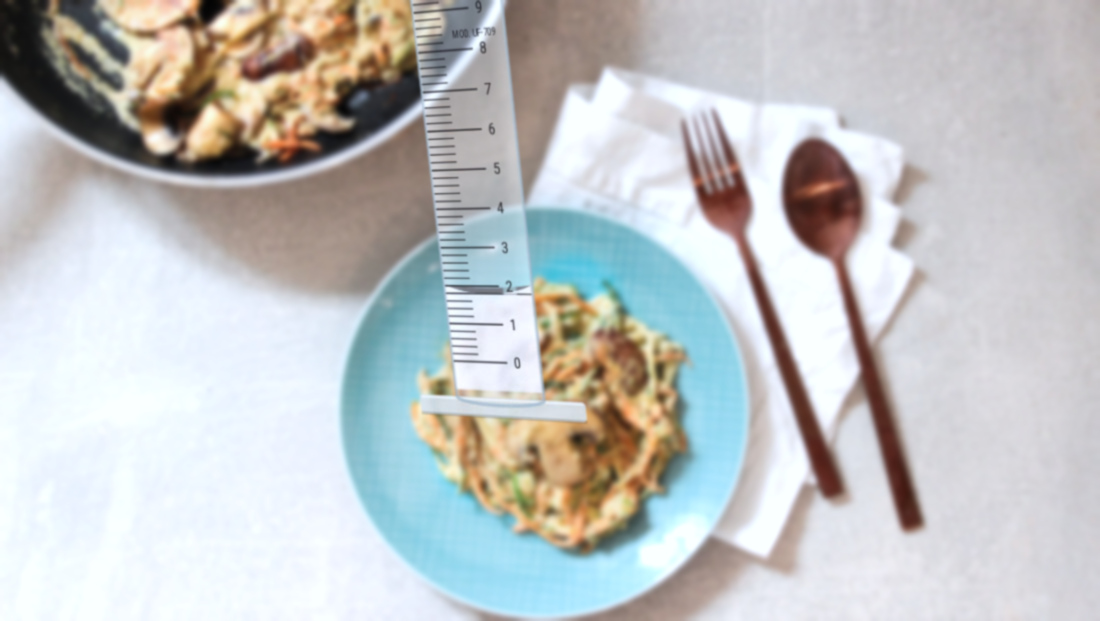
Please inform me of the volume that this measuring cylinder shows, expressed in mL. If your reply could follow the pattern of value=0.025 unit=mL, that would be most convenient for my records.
value=1.8 unit=mL
